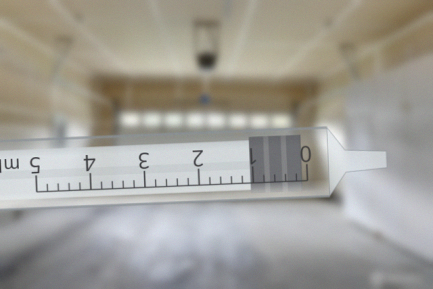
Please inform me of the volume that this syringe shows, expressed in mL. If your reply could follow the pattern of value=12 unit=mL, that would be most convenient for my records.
value=0.1 unit=mL
